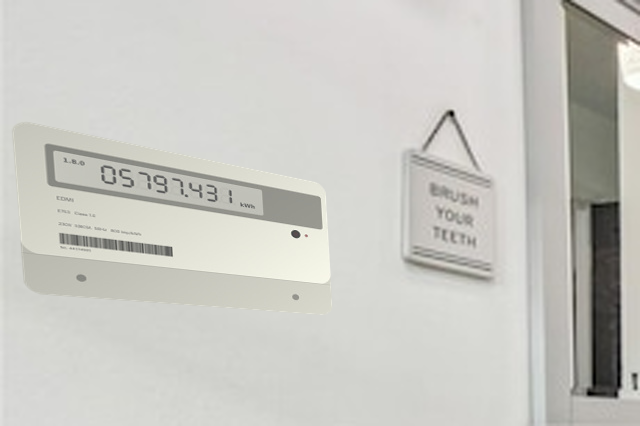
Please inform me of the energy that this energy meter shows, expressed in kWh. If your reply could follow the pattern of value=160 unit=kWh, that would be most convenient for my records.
value=5797.431 unit=kWh
